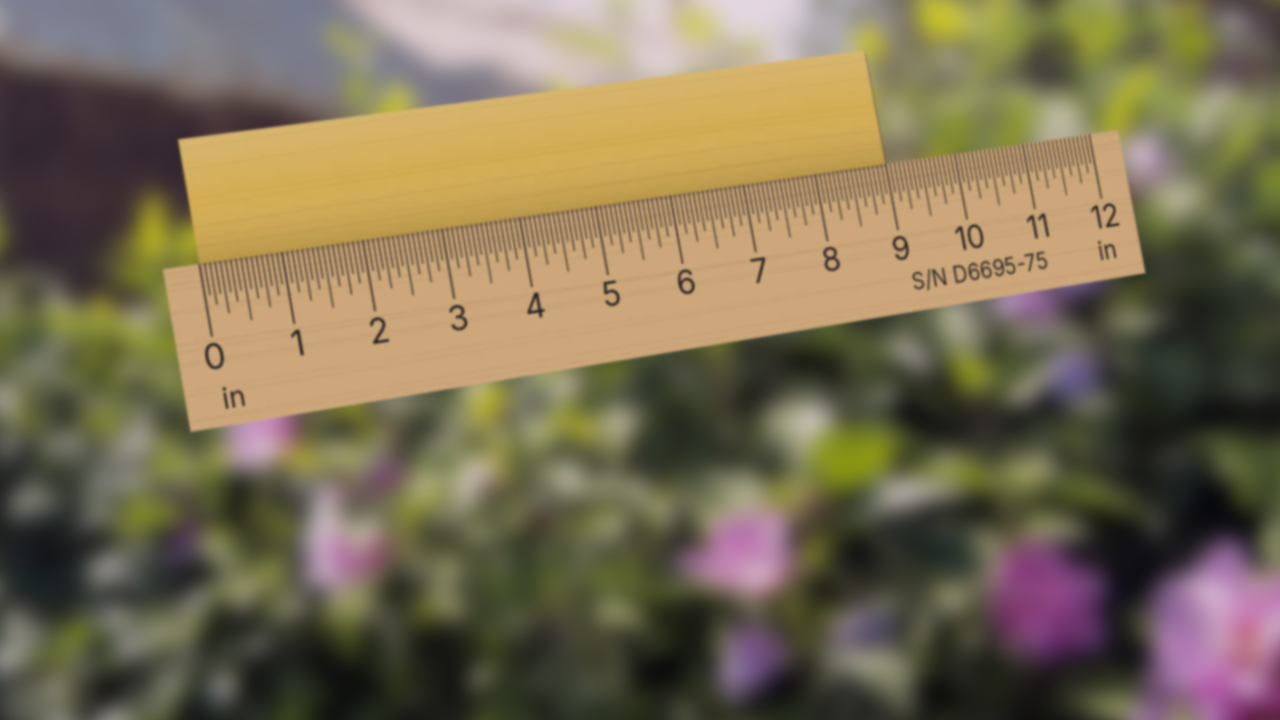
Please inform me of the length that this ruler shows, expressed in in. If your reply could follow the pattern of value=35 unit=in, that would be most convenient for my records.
value=9 unit=in
